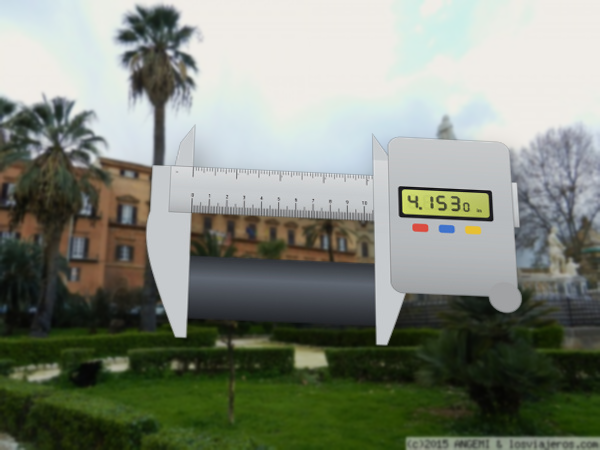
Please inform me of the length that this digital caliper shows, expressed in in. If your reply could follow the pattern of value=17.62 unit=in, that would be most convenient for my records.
value=4.1530 unit=in
